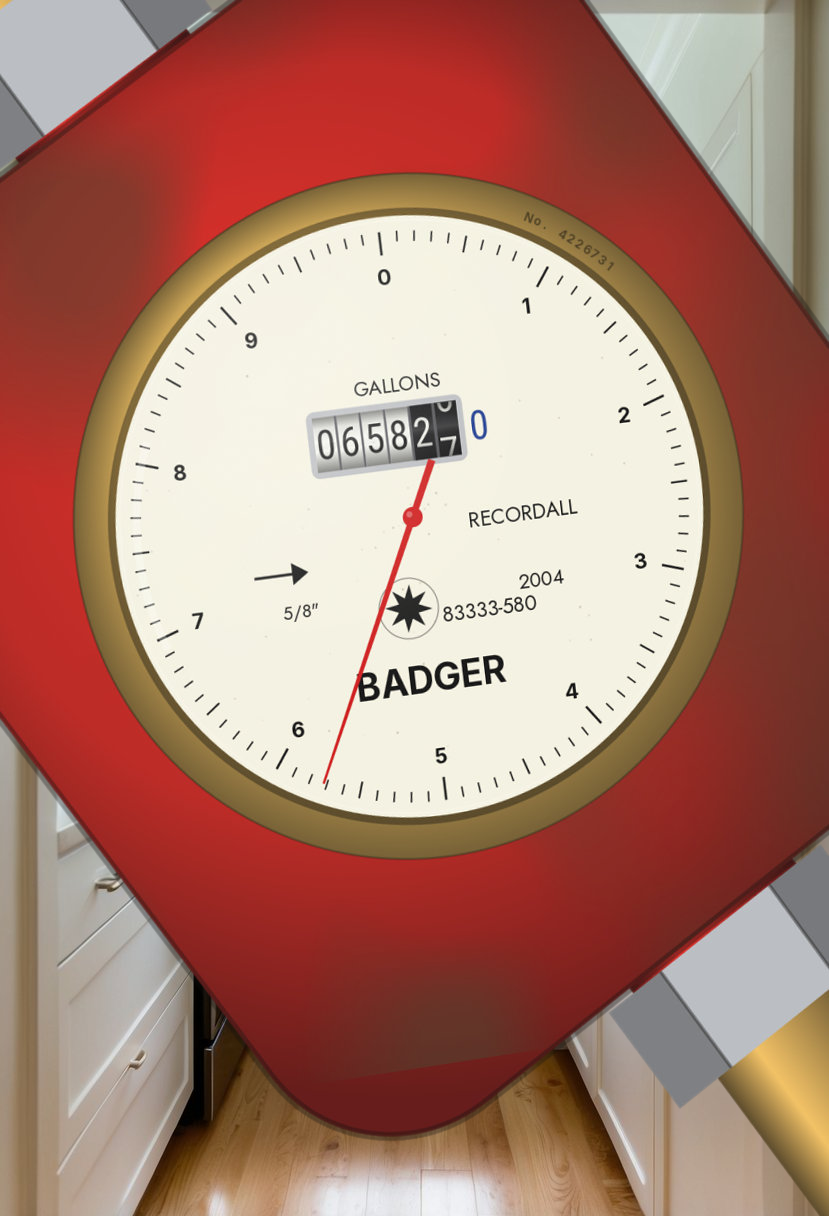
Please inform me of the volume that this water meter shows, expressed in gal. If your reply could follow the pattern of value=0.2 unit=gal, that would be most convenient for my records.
value=658265.7 unit=gal
